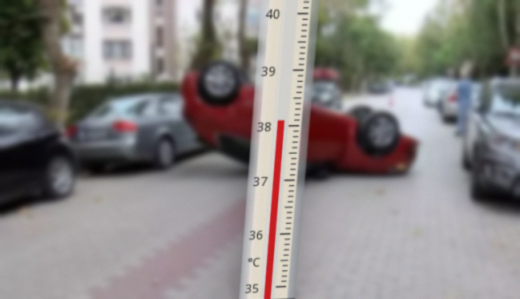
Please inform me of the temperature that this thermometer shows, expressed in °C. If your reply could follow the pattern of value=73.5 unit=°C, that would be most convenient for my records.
value=38.1 unit=°C
